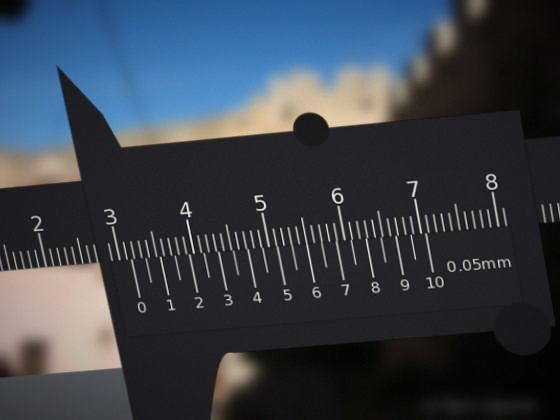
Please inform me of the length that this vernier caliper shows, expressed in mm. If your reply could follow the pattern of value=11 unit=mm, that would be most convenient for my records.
value=31.6 unit=mm
